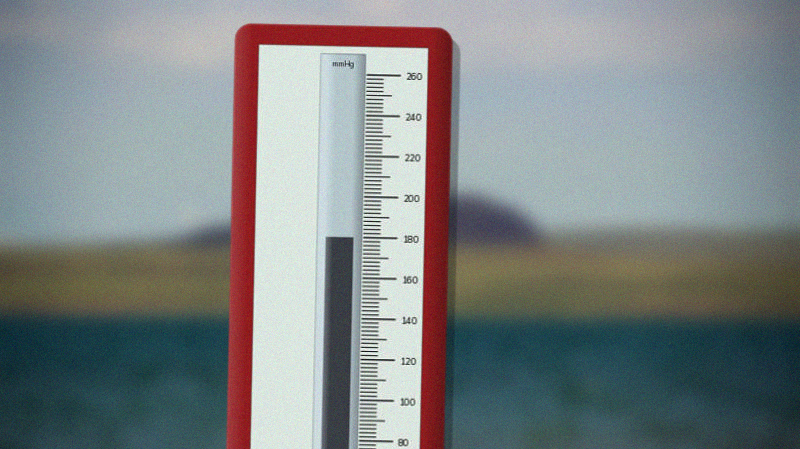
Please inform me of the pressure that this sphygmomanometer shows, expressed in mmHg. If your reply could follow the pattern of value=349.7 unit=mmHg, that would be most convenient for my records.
value=180 unit=mmHg
